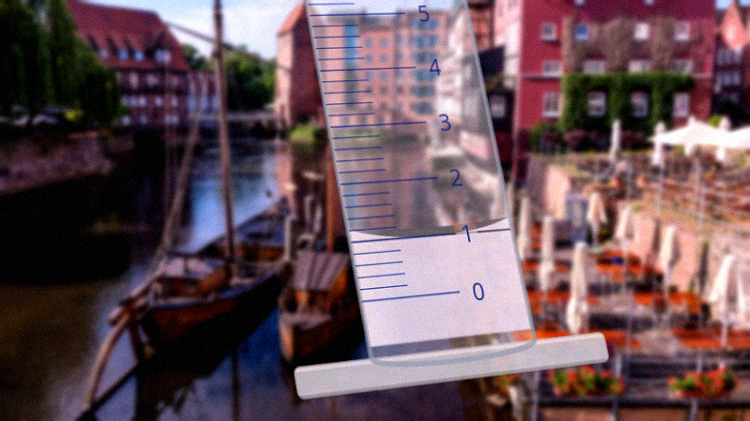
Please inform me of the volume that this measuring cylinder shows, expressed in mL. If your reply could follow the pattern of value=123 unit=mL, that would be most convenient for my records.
value=1 unit=mL
